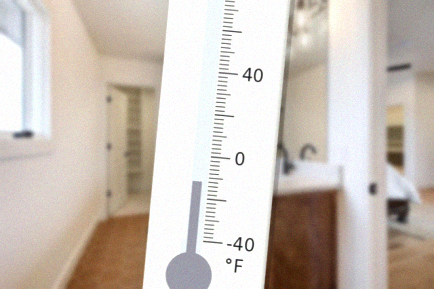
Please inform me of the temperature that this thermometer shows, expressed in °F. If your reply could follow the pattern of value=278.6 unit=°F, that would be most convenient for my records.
value=-12 unit=°F
